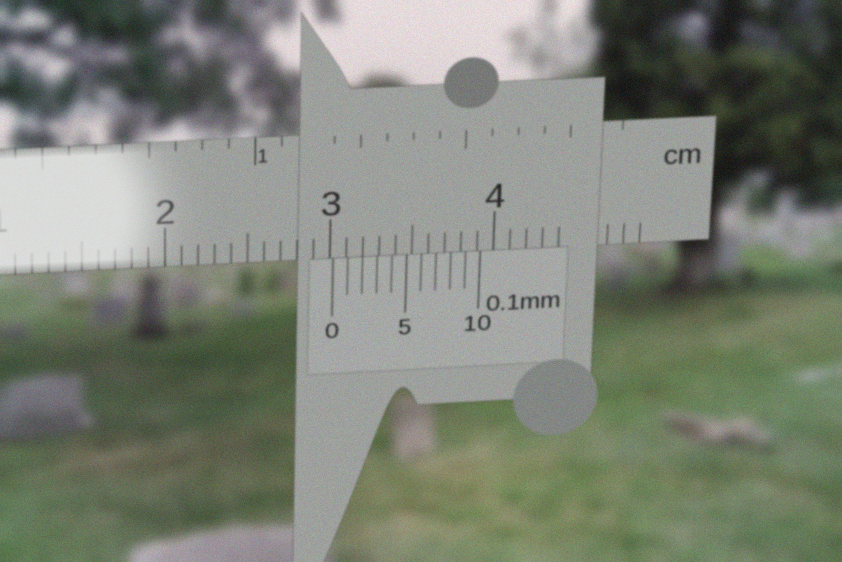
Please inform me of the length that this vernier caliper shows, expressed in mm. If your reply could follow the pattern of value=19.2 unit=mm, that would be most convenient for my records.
value=30.2 unit=mm
